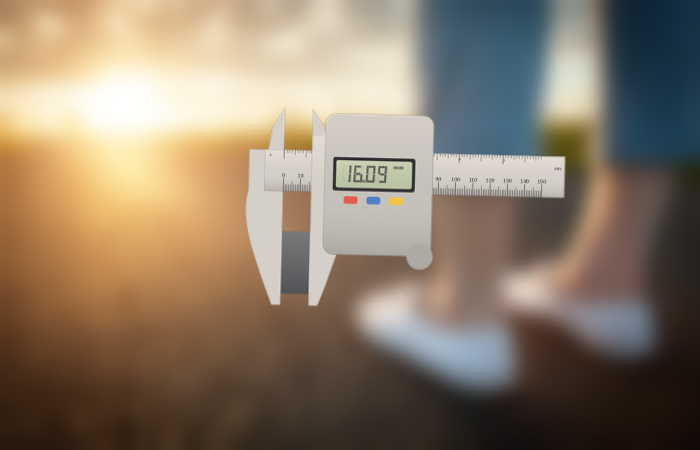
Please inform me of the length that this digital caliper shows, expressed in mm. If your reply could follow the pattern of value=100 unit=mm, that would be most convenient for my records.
value=16.09 unit=mm
